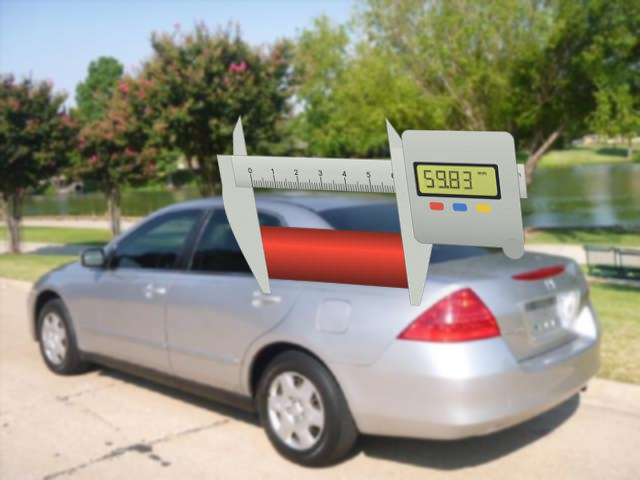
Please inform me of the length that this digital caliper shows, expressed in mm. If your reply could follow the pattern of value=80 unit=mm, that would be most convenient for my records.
value=59.83 unit=mm
